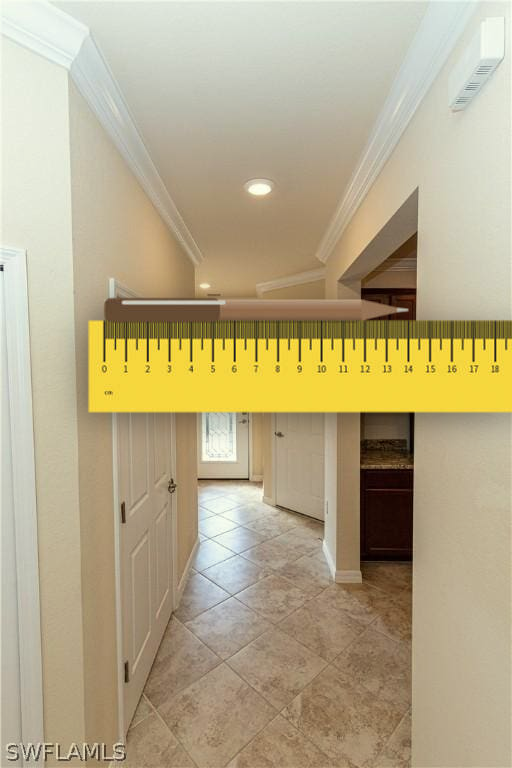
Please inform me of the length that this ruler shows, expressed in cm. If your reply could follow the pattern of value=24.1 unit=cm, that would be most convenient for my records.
value=14 unit=cm
